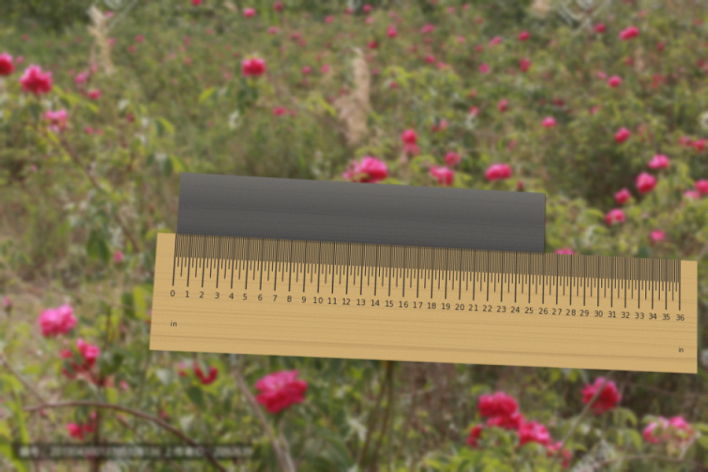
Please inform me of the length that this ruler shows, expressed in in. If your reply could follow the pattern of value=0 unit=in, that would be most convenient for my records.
value=26 unit=in
